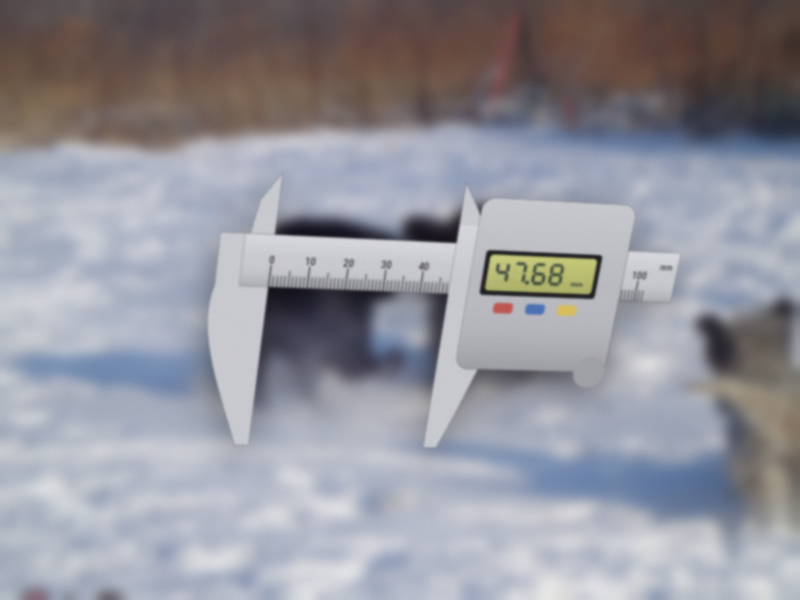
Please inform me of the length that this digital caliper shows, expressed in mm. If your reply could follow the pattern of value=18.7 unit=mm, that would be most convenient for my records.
value=47.68 unit=mm
